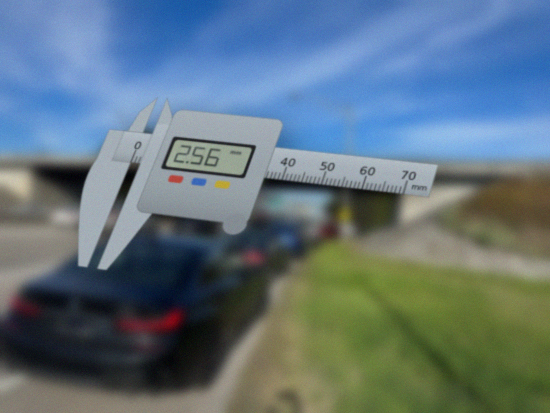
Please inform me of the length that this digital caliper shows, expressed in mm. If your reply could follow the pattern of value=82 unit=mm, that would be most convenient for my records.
value=2.56 unit=mm
